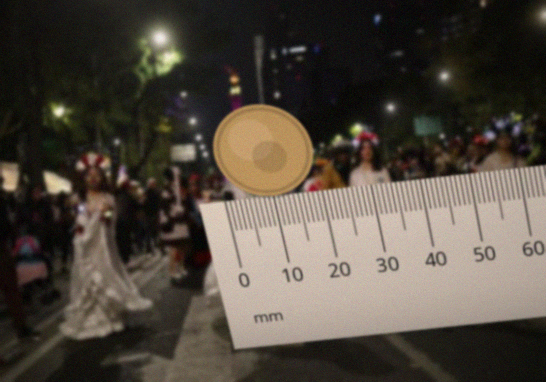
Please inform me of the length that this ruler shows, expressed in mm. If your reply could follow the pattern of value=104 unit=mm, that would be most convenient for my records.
value=20 unit=mm
